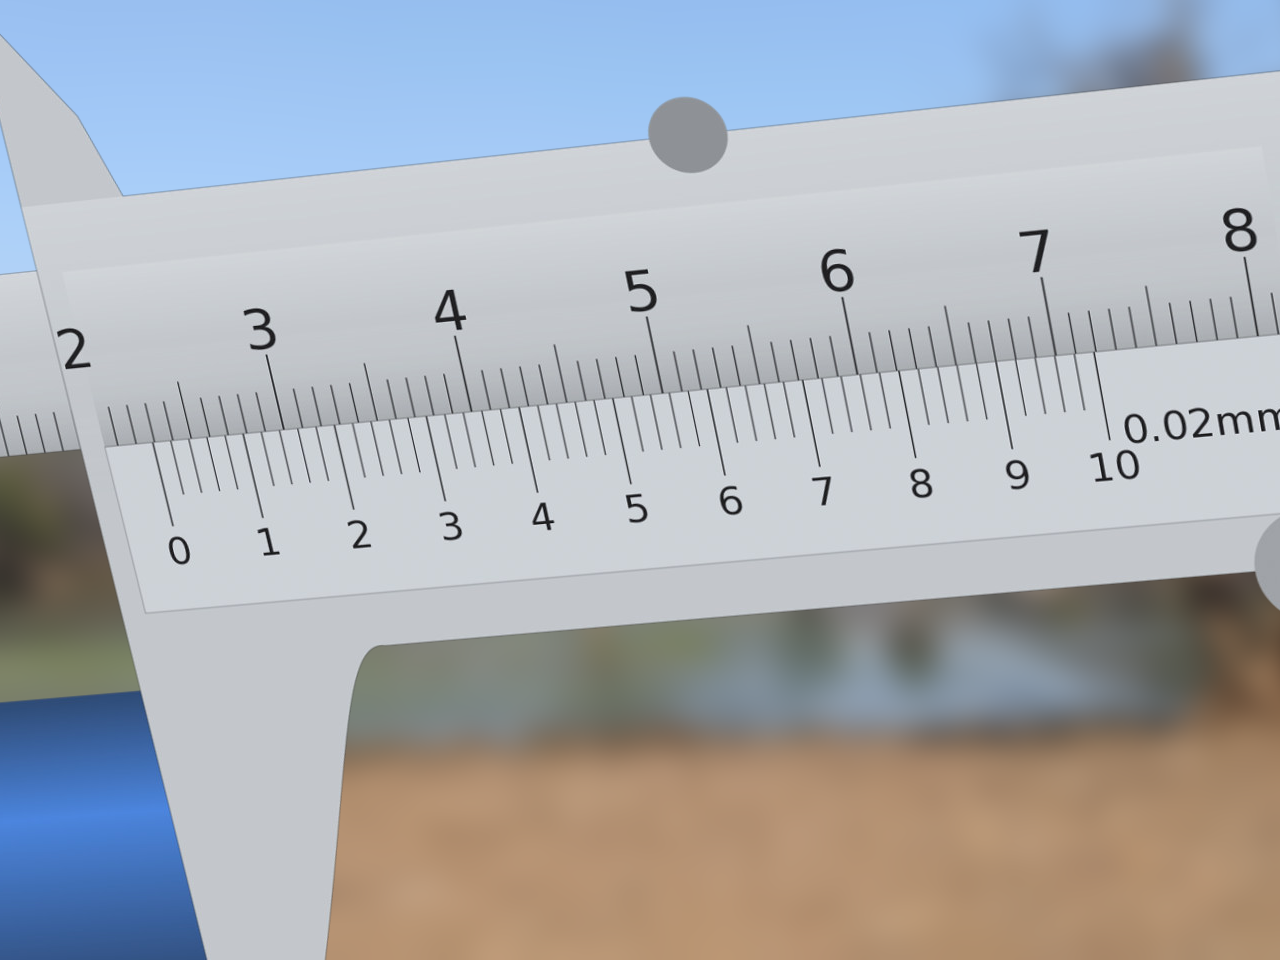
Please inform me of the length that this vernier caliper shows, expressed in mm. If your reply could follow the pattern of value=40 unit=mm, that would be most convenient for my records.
value=22.9 unit=mm
